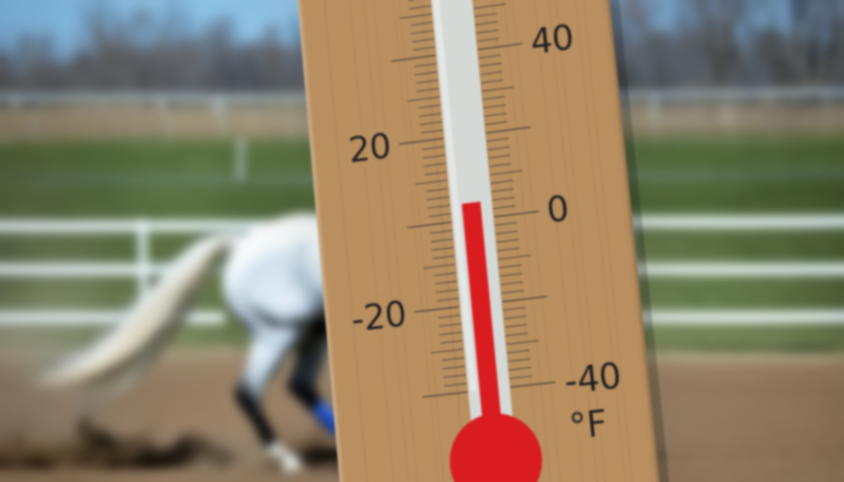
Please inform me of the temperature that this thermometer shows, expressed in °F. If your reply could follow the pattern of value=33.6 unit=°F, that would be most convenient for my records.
value=4 unit=°F
